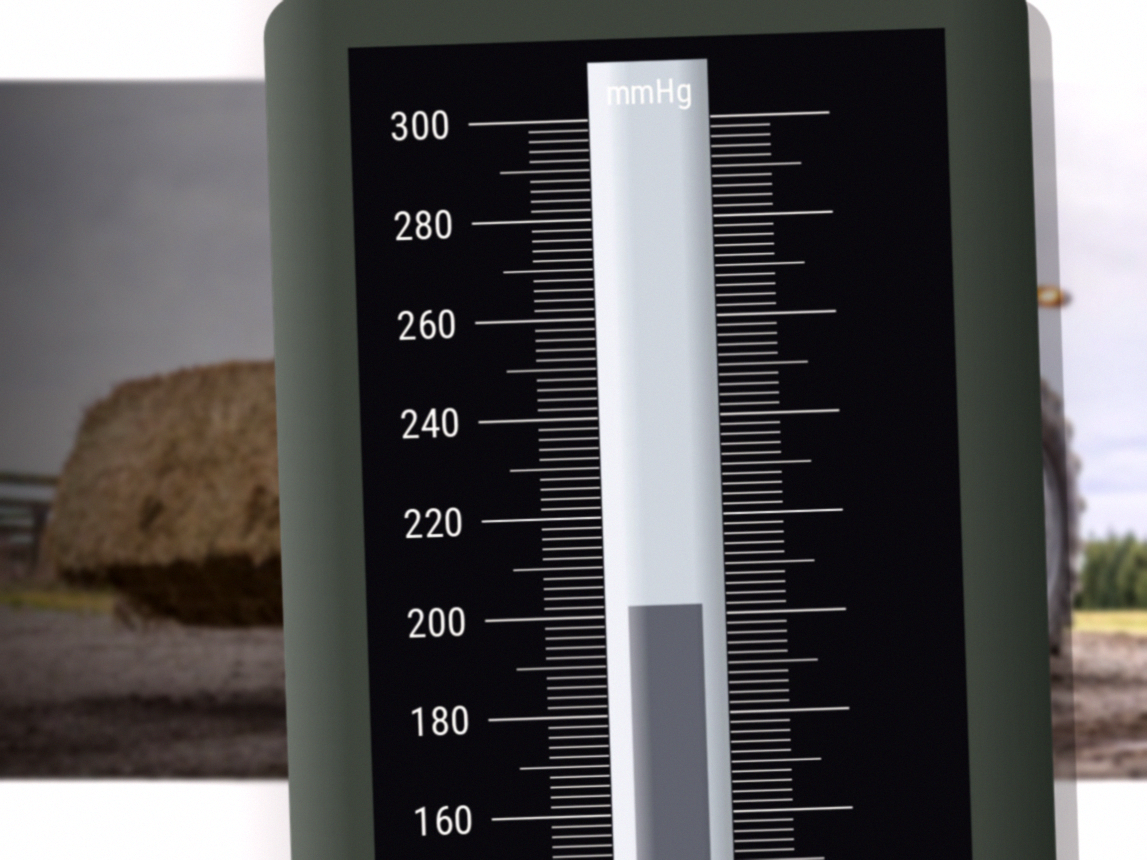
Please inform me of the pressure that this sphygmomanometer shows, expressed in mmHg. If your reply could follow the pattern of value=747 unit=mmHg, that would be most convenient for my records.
value=202 unit=mmHg
